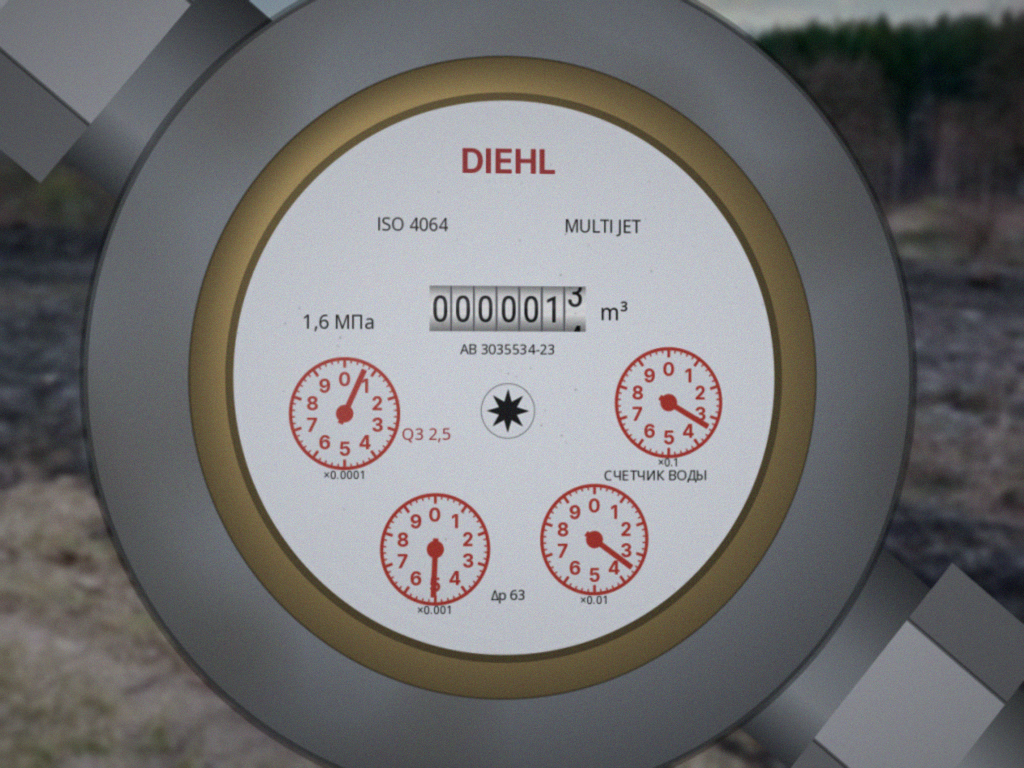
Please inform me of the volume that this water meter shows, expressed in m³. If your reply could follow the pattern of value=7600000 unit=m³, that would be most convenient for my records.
value=13.3350 unit=m³
